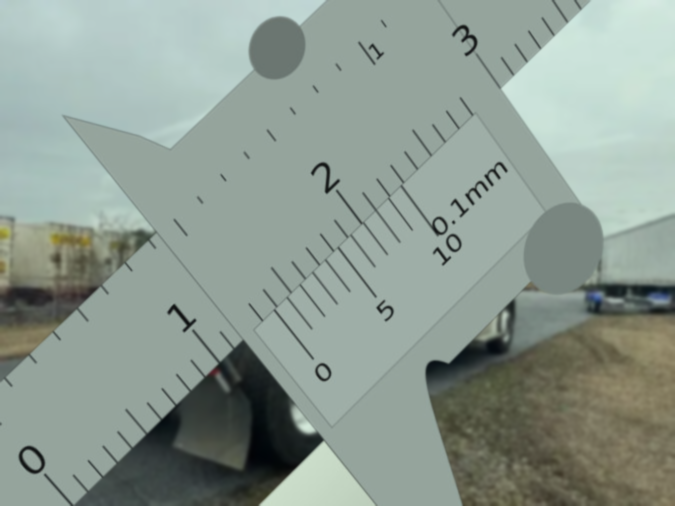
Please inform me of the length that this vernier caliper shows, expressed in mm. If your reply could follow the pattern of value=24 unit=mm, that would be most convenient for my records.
value=13.8 unit=mm
